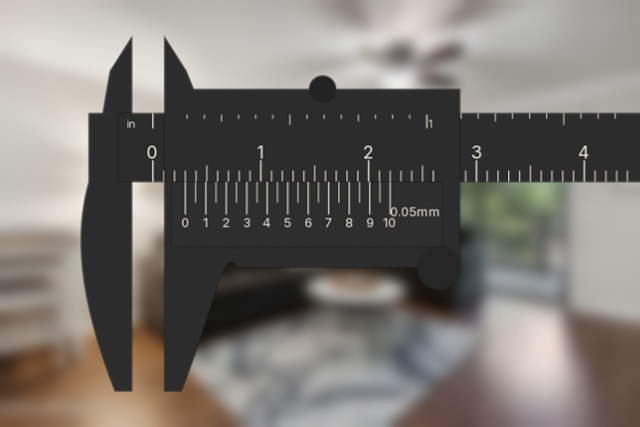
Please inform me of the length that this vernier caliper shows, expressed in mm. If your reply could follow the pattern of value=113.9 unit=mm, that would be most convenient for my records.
value=3.0 unit=mm
